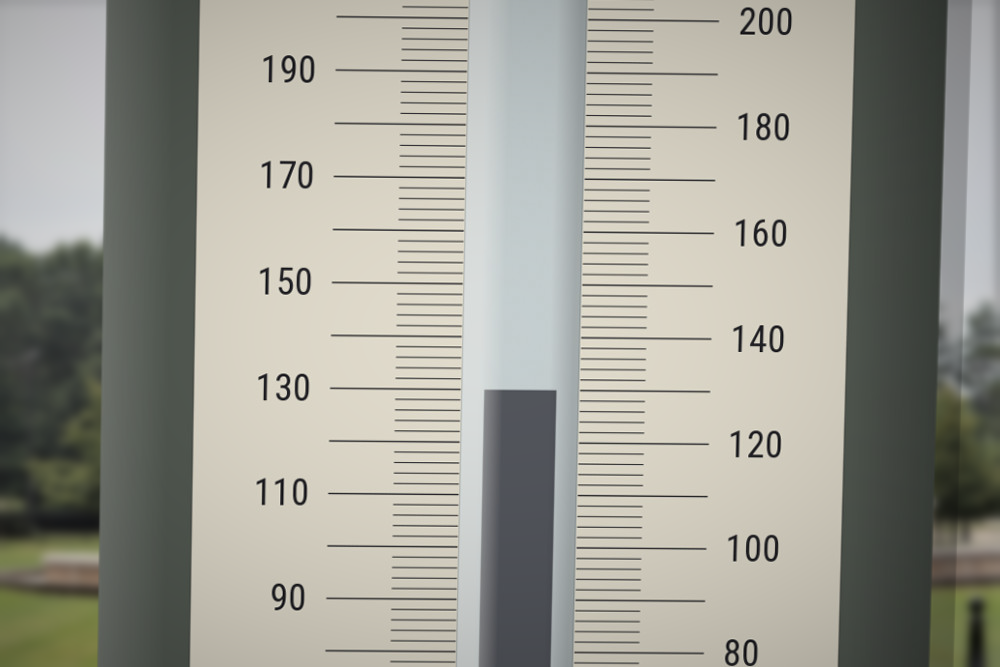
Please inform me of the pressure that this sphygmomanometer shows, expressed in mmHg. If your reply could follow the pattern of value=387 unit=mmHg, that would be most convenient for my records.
value=130 unit=mmHg
